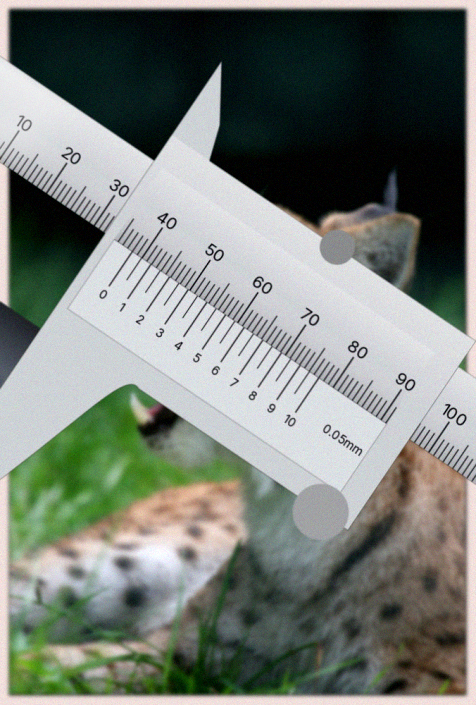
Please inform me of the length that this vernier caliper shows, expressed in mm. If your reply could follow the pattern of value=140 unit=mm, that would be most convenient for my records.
value=38.0 unit=mm
